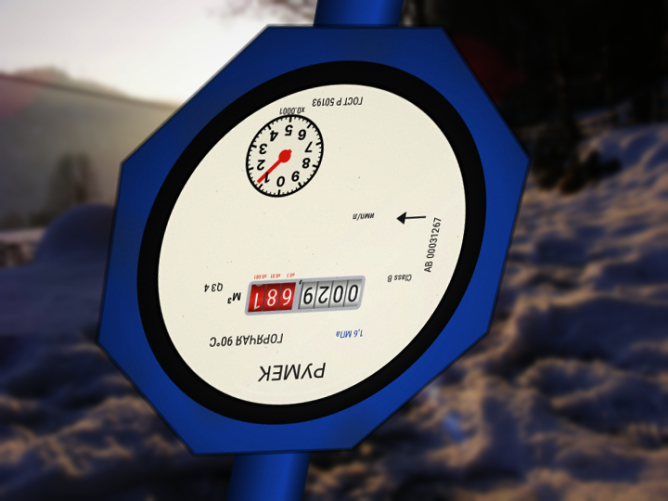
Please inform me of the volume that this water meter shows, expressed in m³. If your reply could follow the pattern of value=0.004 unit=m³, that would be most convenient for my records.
value=29.6811 unit=m³
